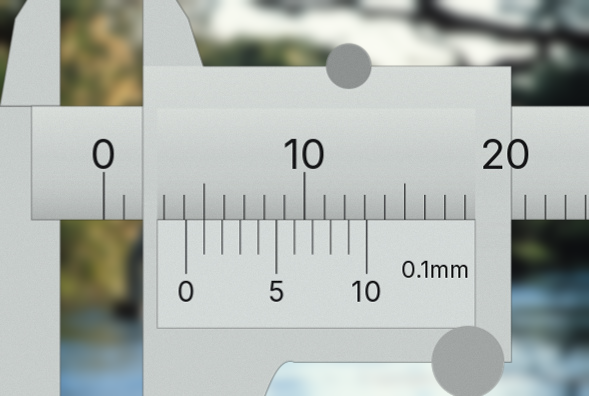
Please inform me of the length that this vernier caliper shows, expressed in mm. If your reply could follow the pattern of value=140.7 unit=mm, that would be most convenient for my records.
value=4.1 unit=mm
